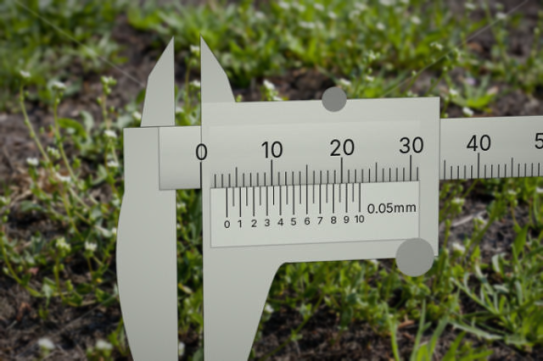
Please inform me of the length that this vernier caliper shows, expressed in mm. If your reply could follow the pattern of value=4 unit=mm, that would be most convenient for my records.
value=3.6 unit=mm
